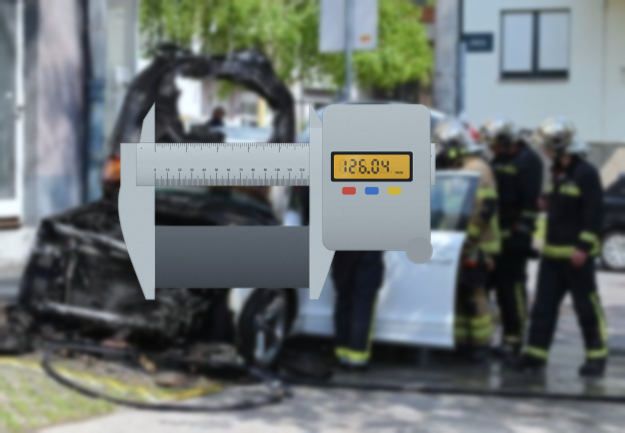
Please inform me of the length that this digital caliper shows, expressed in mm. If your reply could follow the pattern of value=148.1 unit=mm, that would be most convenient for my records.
value=126.04 unit=mm
